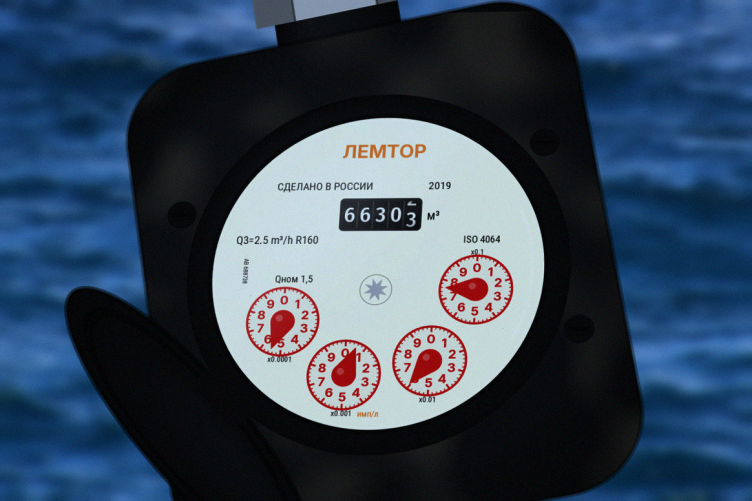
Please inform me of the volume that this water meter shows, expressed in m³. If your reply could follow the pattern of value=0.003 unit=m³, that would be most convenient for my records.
value=66302.7605 unit=m³
